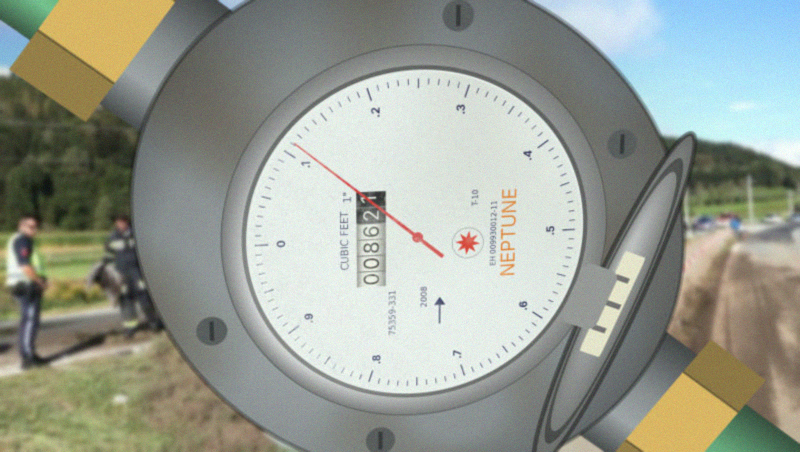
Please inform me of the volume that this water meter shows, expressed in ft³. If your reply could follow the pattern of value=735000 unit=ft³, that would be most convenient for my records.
value=8621.11 unit=ft³
